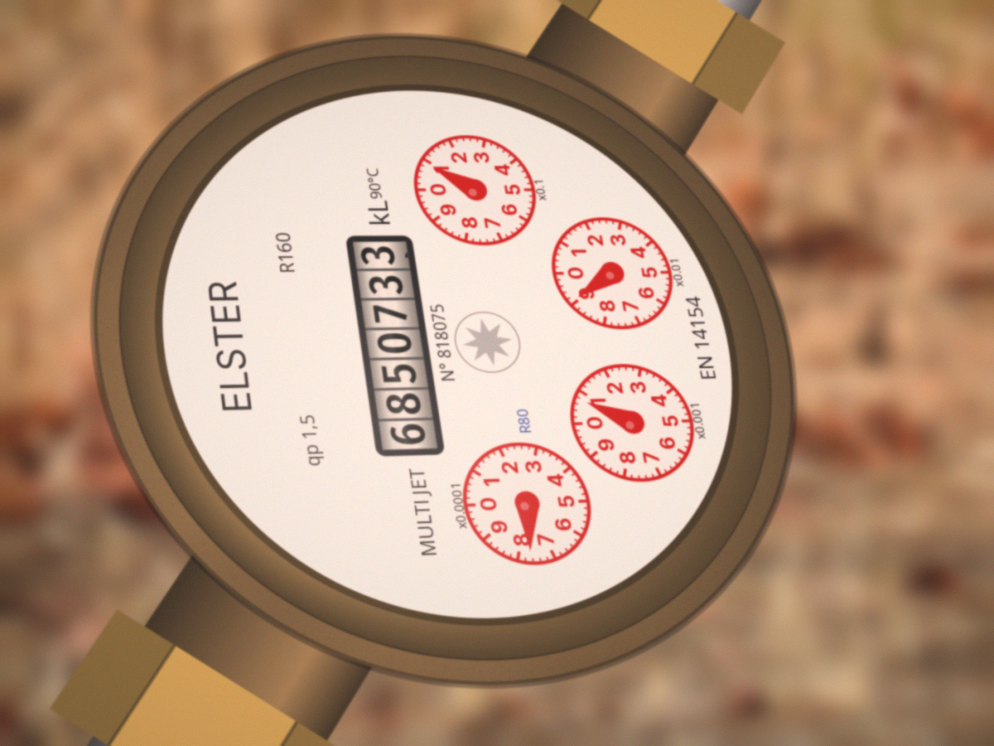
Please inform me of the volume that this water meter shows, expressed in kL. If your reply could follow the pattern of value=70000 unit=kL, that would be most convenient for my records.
value=6850733.0907 unit=kL
